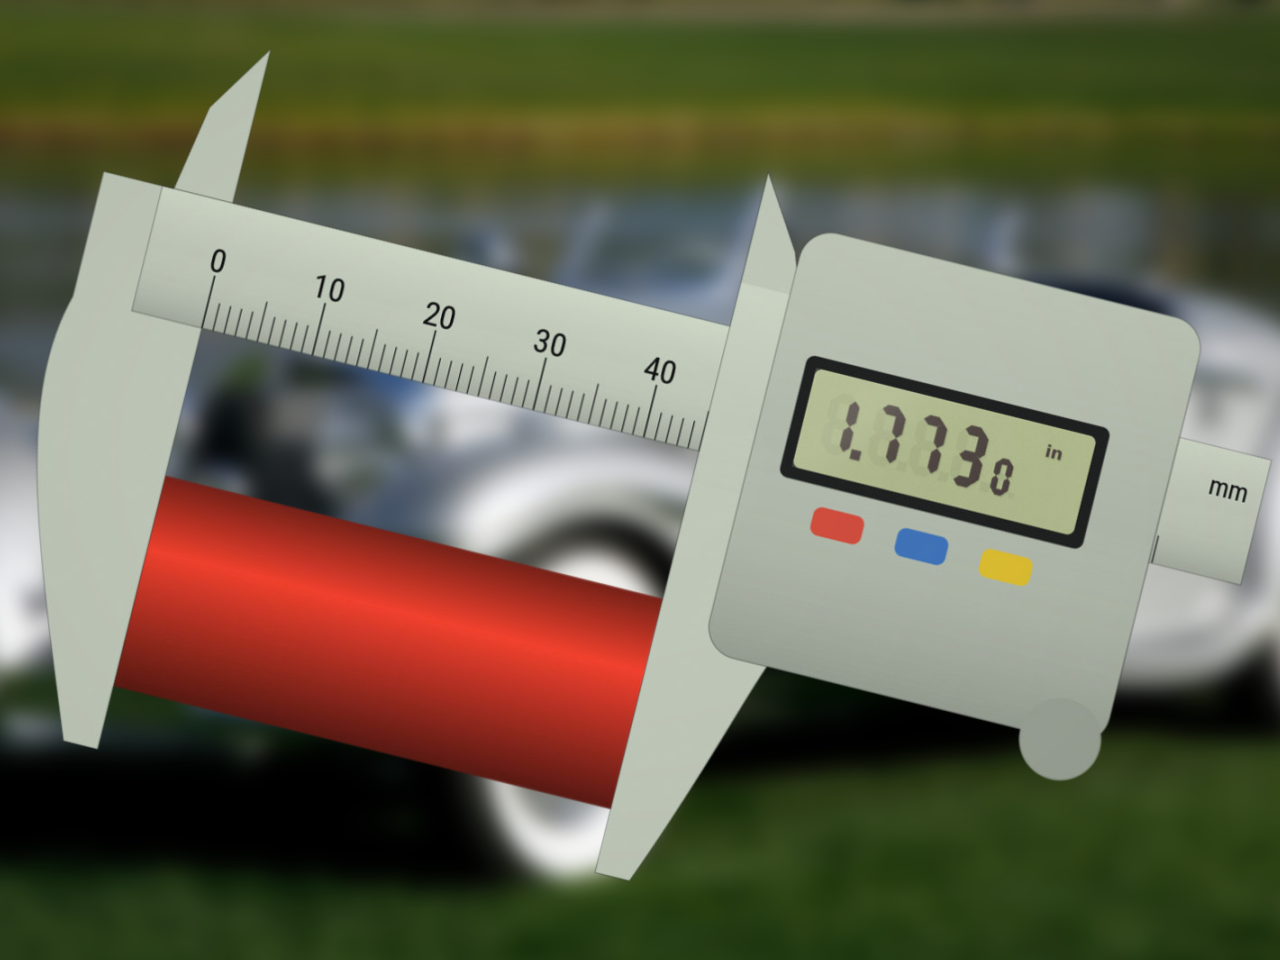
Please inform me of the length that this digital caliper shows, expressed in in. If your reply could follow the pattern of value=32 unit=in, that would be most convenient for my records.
value=1.7730 unit=in
